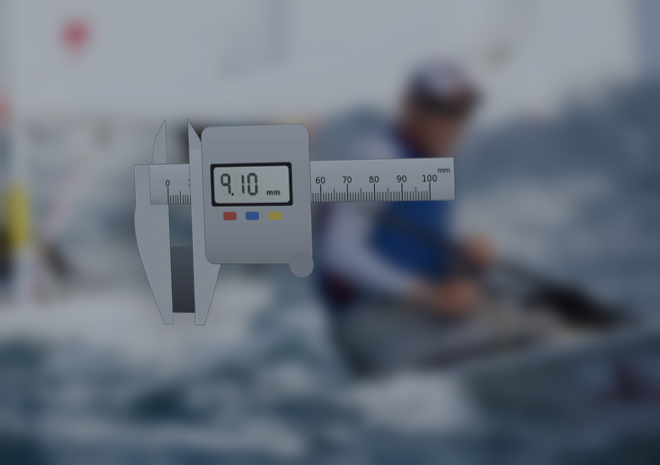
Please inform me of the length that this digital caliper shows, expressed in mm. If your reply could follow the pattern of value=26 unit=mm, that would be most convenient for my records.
value=9.10 unit=mm
